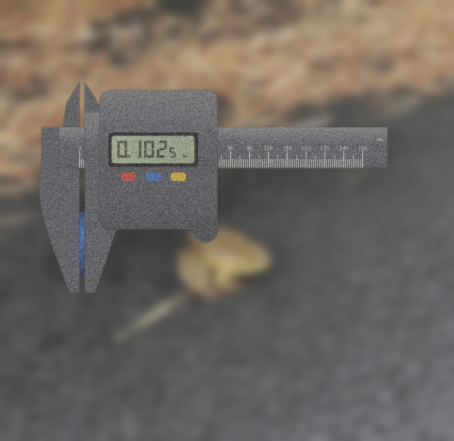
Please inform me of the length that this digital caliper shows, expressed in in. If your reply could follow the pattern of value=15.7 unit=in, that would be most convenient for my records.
value=0.1025 unit=in
